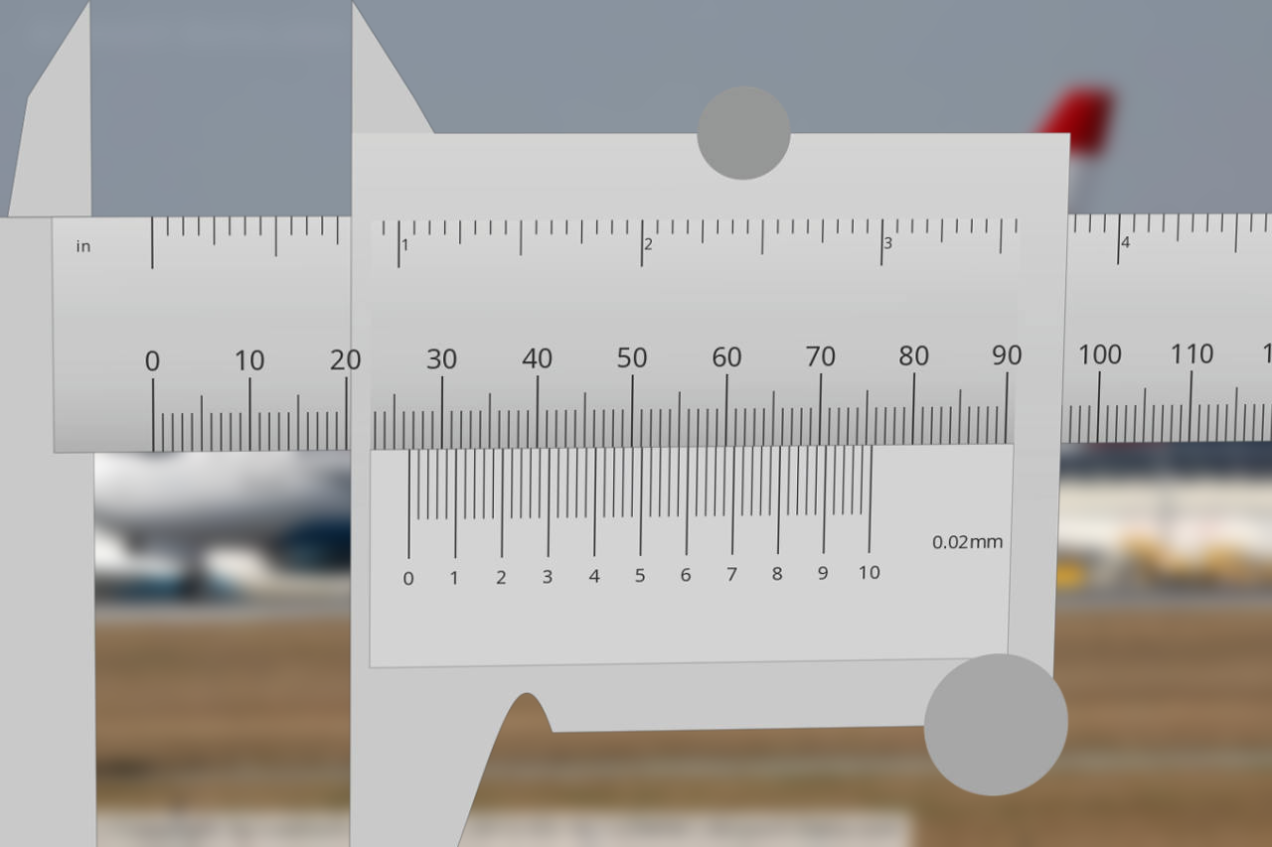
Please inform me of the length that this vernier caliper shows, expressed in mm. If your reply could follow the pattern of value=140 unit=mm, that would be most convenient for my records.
value=26.6 unit=mm
